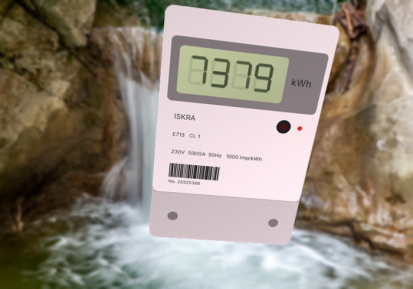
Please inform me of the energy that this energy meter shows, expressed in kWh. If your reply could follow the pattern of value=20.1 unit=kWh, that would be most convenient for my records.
value=7379 unit=kWh
